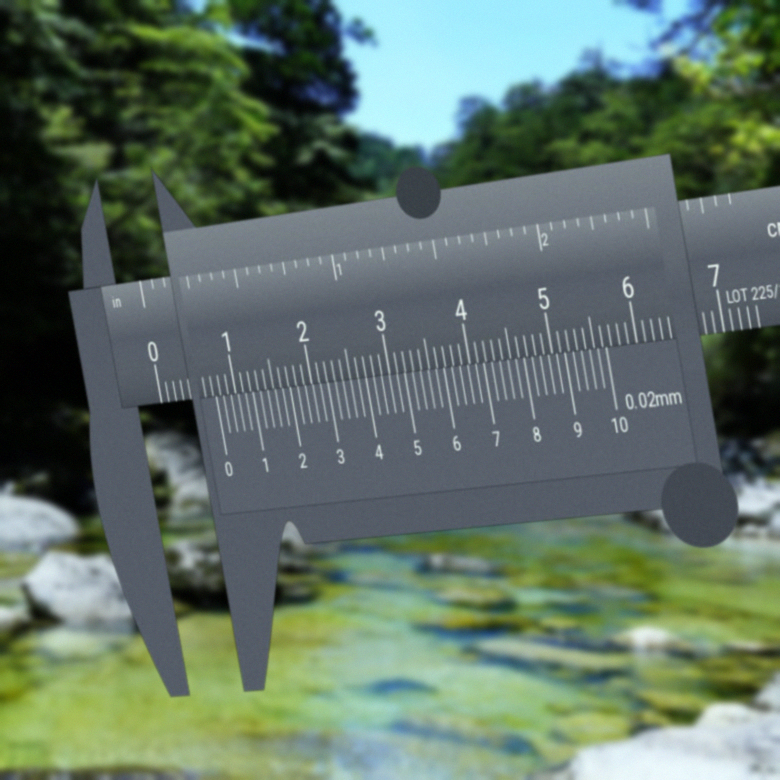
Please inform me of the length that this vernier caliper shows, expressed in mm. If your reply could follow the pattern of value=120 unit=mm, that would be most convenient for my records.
value=7.4 unit=mm
